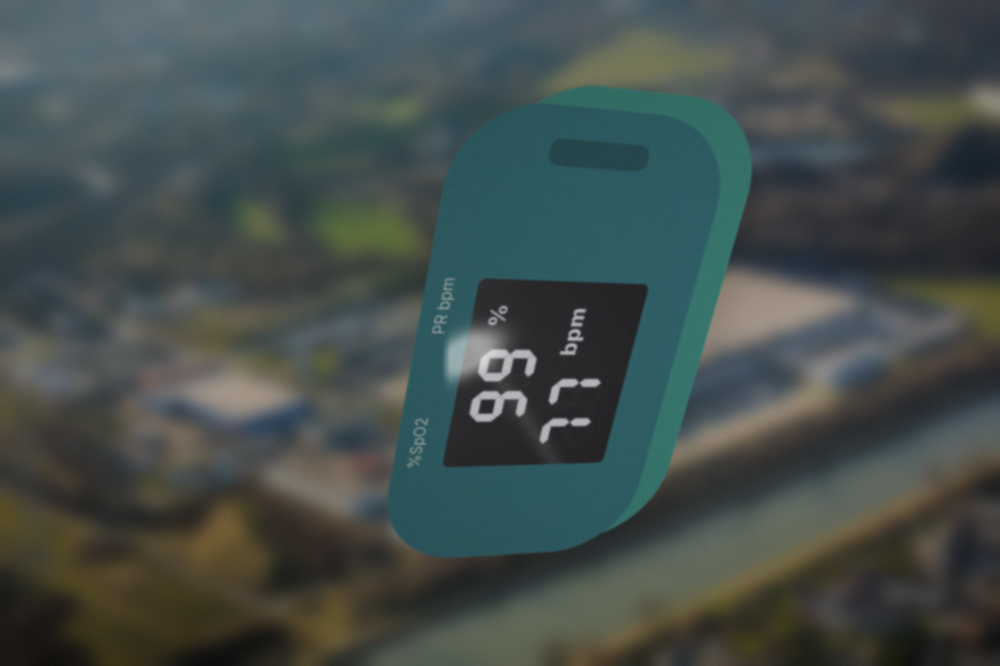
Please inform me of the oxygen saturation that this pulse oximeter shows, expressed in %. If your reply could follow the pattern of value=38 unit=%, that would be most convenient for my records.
value=99 unit=%
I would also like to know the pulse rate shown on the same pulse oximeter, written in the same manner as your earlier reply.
value=77 unit=bpm
